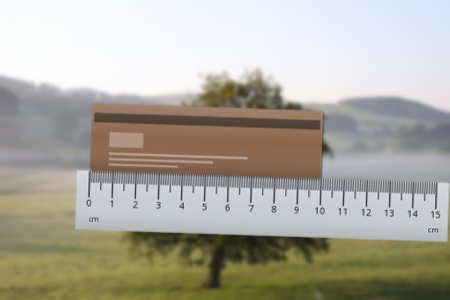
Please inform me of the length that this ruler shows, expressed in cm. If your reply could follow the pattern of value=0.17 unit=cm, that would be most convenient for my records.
value=10 unit=cm
